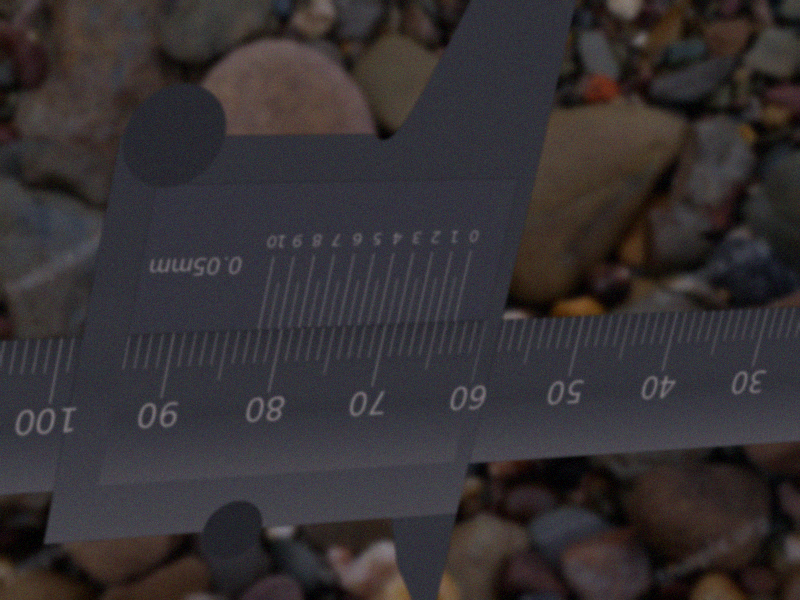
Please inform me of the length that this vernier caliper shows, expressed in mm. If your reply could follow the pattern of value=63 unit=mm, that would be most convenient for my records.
value=63.2 unit=mm
